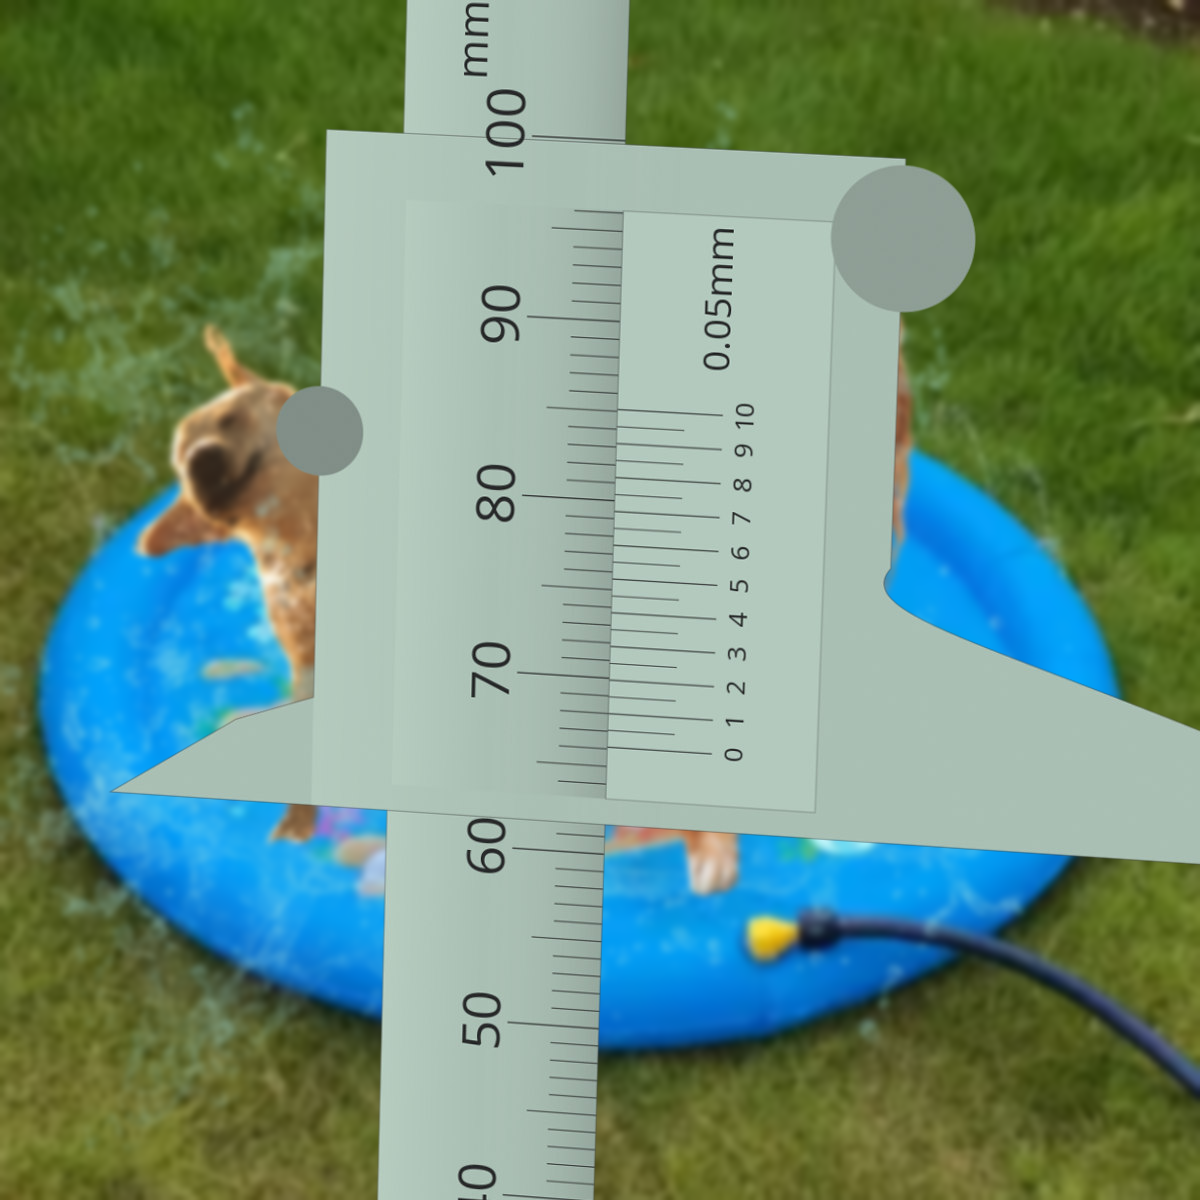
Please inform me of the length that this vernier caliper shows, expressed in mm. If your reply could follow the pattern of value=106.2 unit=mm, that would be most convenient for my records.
value=66.1 unit=mm
